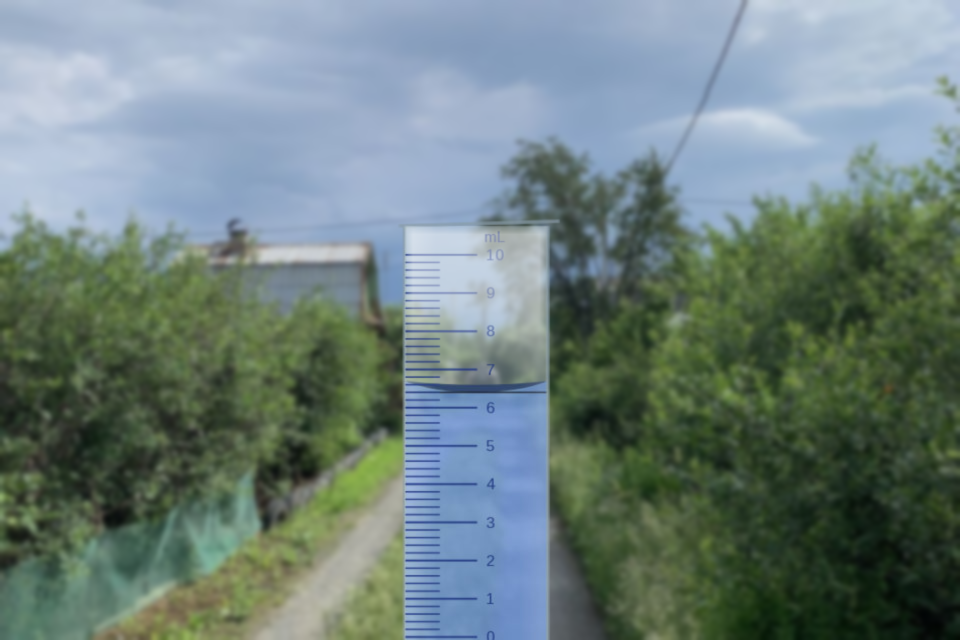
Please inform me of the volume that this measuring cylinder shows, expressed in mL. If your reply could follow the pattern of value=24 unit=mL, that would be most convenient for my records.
value=6.4 unit=mL
